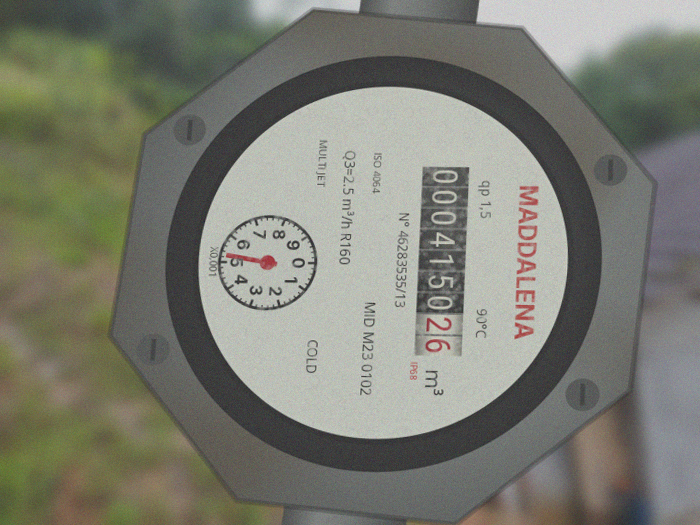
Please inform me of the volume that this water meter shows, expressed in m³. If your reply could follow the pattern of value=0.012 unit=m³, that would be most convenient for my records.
value=4150.265 unit=m³
